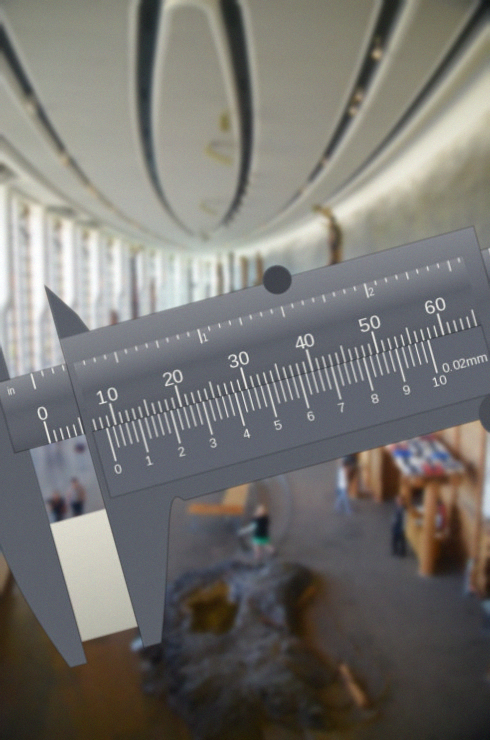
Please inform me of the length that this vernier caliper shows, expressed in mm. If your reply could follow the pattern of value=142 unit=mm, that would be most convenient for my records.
value=8.6 unit=mm
